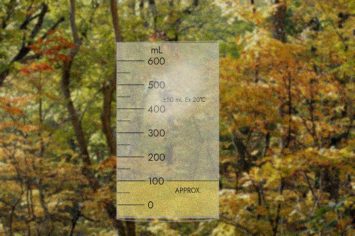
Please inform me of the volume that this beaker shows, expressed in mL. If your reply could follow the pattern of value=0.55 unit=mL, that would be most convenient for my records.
value=100 unit=mL
